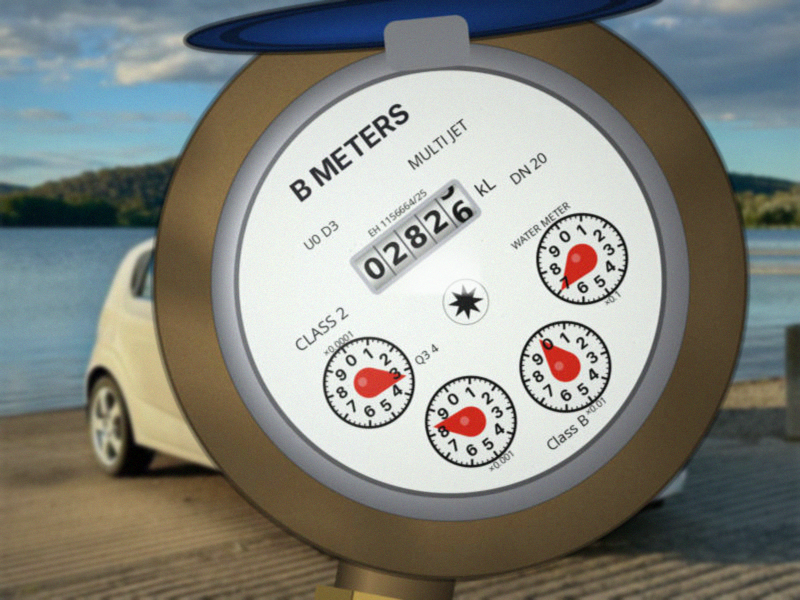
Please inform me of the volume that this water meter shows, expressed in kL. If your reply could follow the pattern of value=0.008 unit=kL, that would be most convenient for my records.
value=2825.6983 unit=kL
